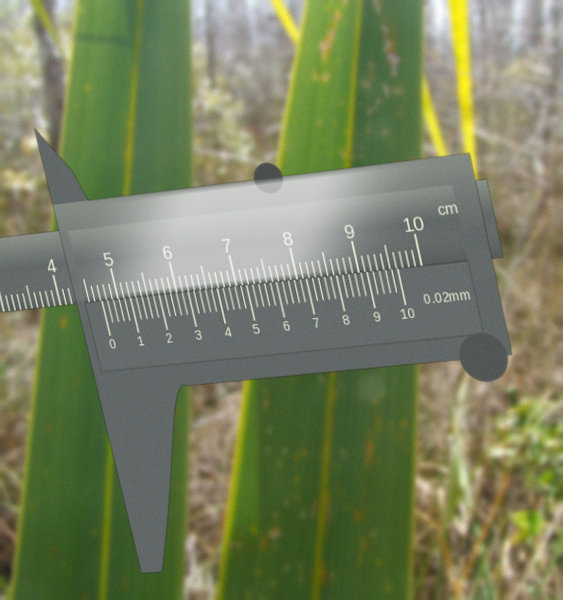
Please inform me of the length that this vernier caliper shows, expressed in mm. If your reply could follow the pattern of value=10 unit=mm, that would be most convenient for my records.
value=47.2 unit=mm
